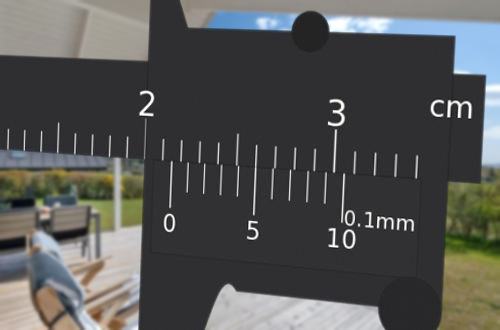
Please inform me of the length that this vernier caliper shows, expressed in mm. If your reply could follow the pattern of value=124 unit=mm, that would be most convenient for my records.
value=21.5 unit=mm
